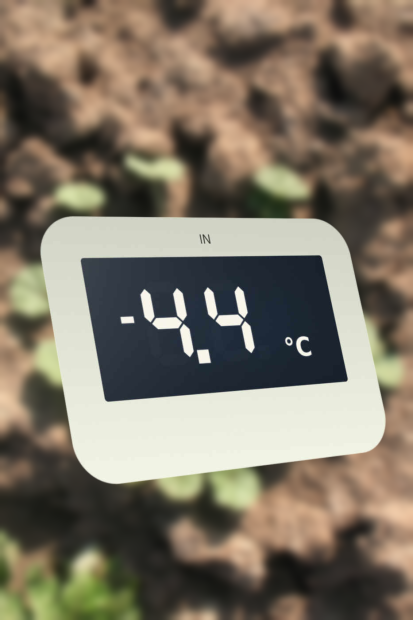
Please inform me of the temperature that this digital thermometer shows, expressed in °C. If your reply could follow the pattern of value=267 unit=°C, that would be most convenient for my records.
value=-4.4 unit=°C
